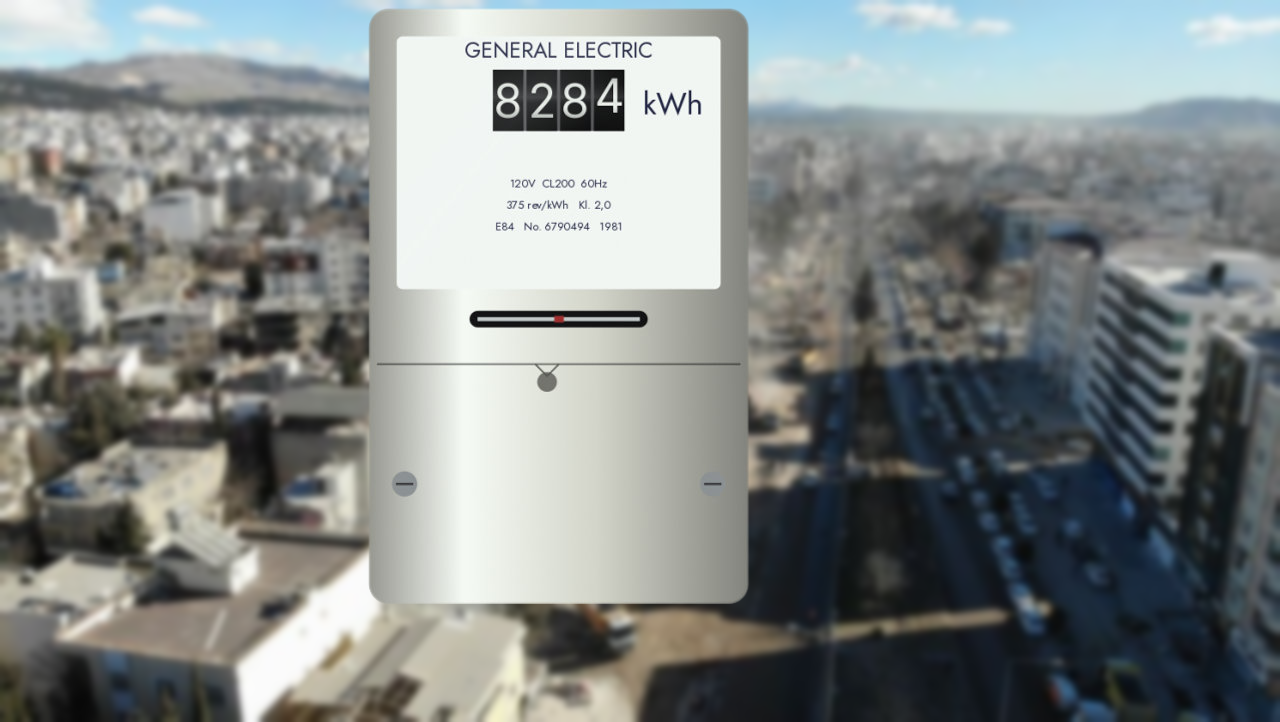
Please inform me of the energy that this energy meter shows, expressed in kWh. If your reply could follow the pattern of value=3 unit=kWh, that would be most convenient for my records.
value=8284 unit=kWh
